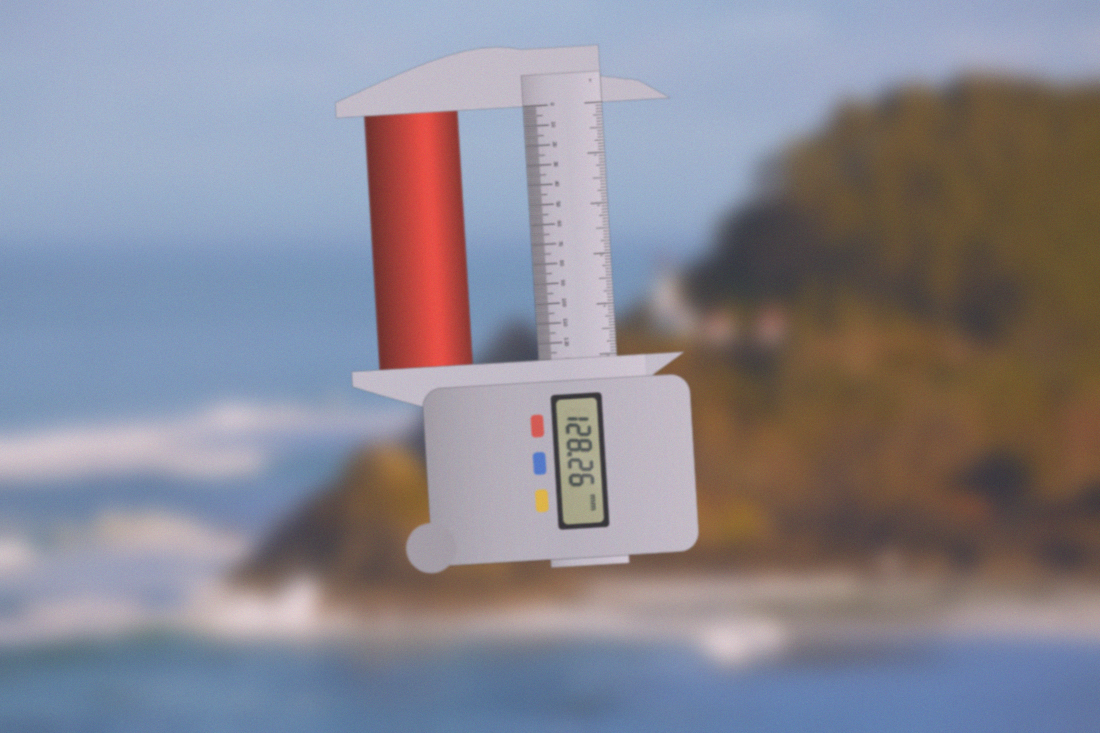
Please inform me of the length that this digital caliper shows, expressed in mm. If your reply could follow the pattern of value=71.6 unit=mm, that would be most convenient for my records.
value=128.26 unit=mm
